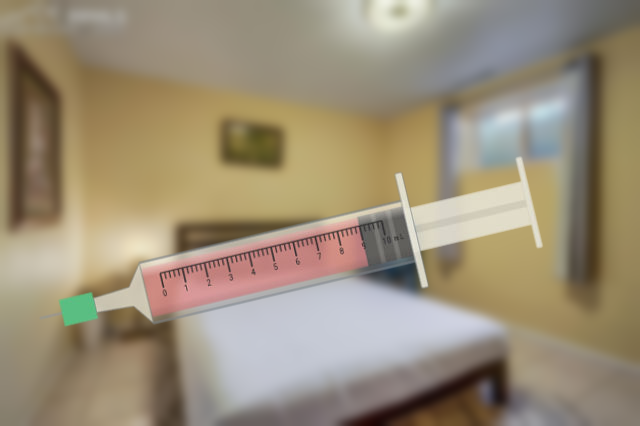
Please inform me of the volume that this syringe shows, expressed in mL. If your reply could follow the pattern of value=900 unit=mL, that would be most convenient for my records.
value=9 unit=mL
